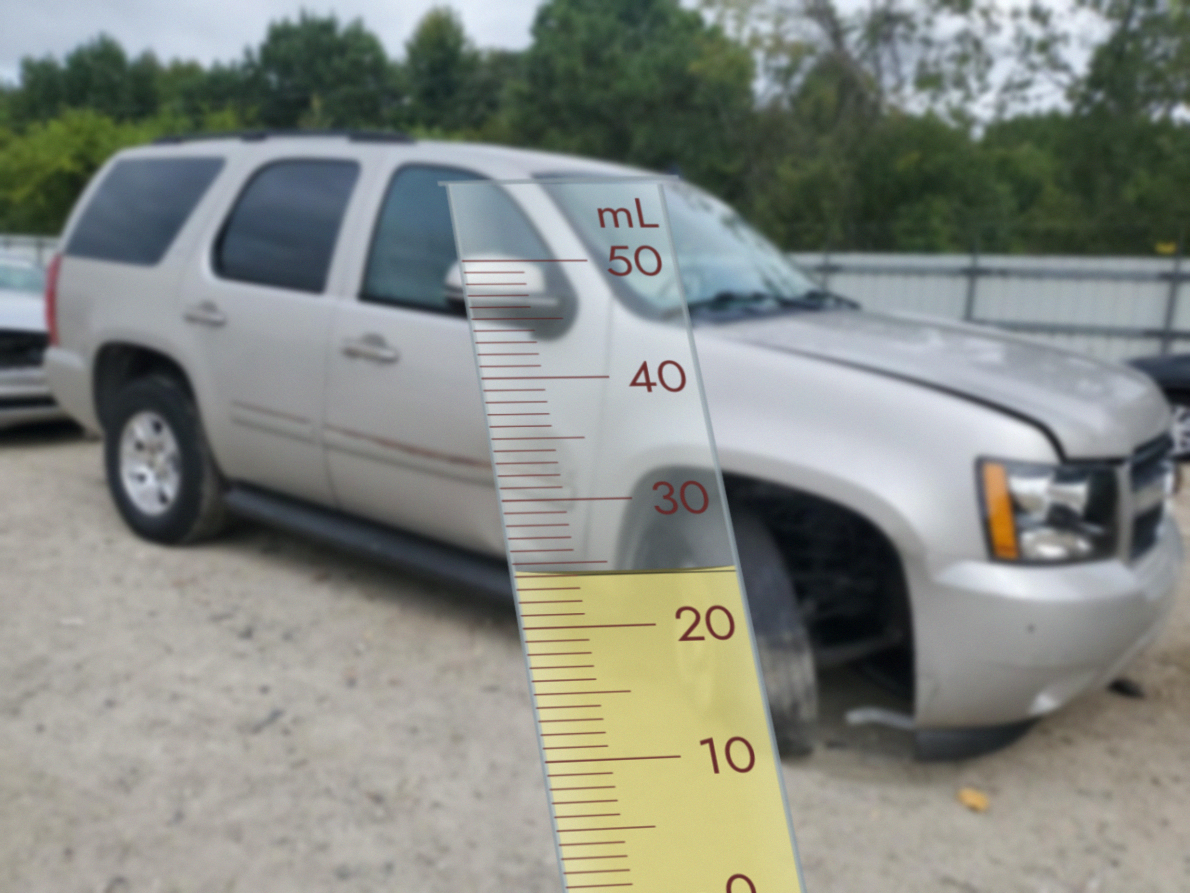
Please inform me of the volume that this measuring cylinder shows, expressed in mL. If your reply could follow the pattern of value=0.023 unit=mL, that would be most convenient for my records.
value=24 unit=mL
